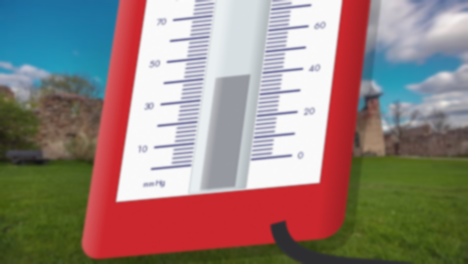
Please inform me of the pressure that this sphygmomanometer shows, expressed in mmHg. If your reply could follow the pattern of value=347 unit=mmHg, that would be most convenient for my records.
value=40 unit=mmHg
